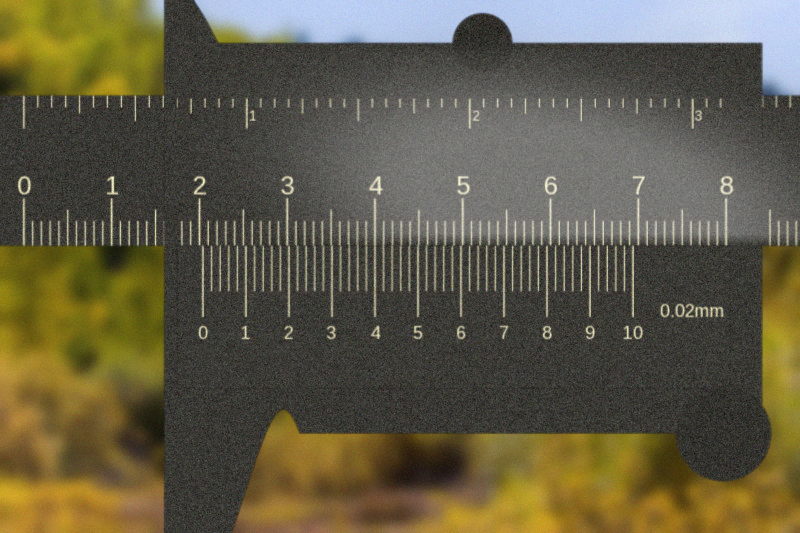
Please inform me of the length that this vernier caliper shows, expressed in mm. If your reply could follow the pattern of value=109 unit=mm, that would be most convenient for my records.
value=20.4 unit=mm
